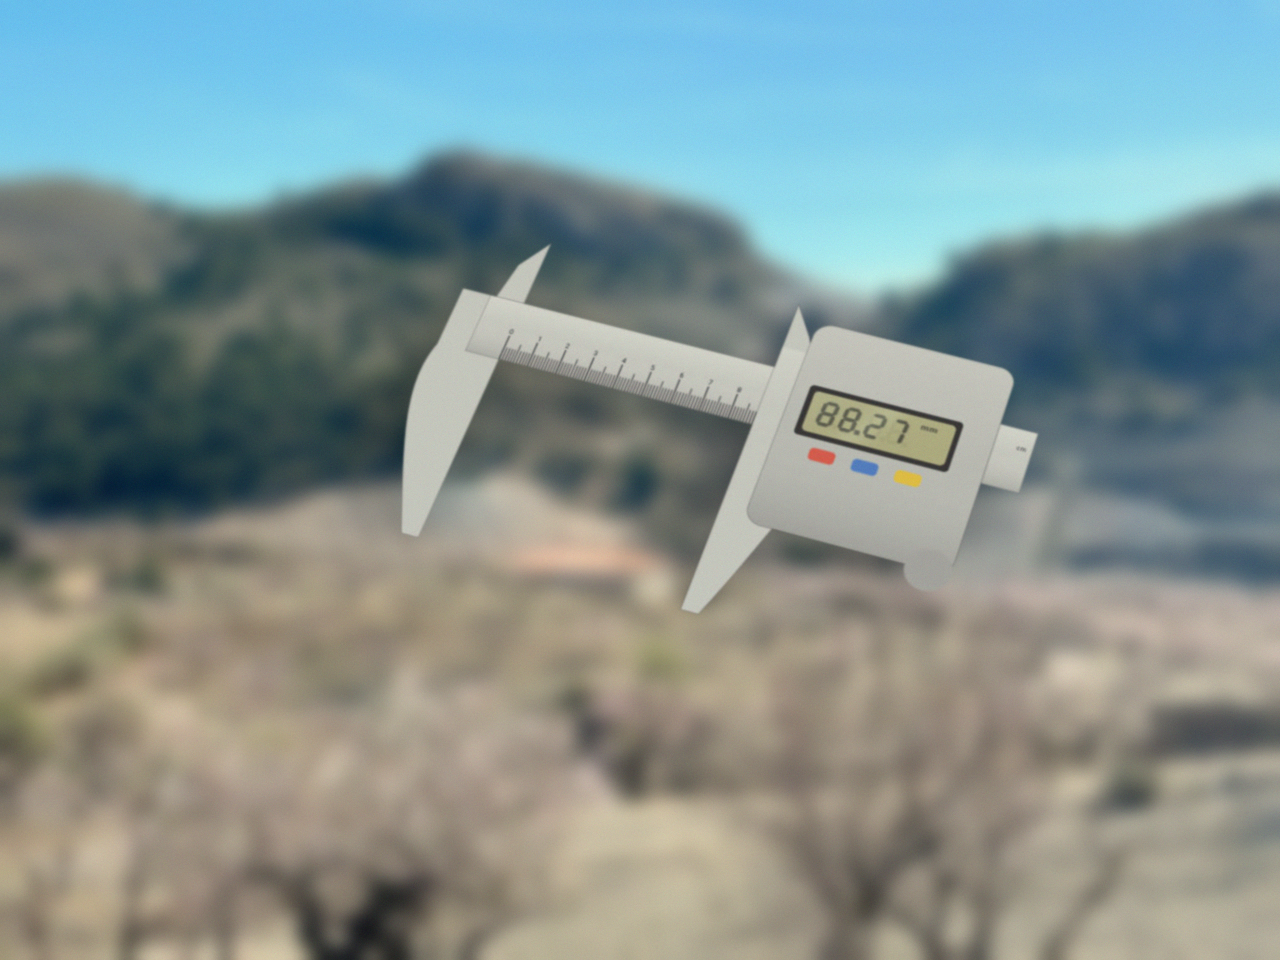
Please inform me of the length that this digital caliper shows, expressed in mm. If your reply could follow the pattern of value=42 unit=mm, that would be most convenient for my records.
value=88.27 unit=mm
